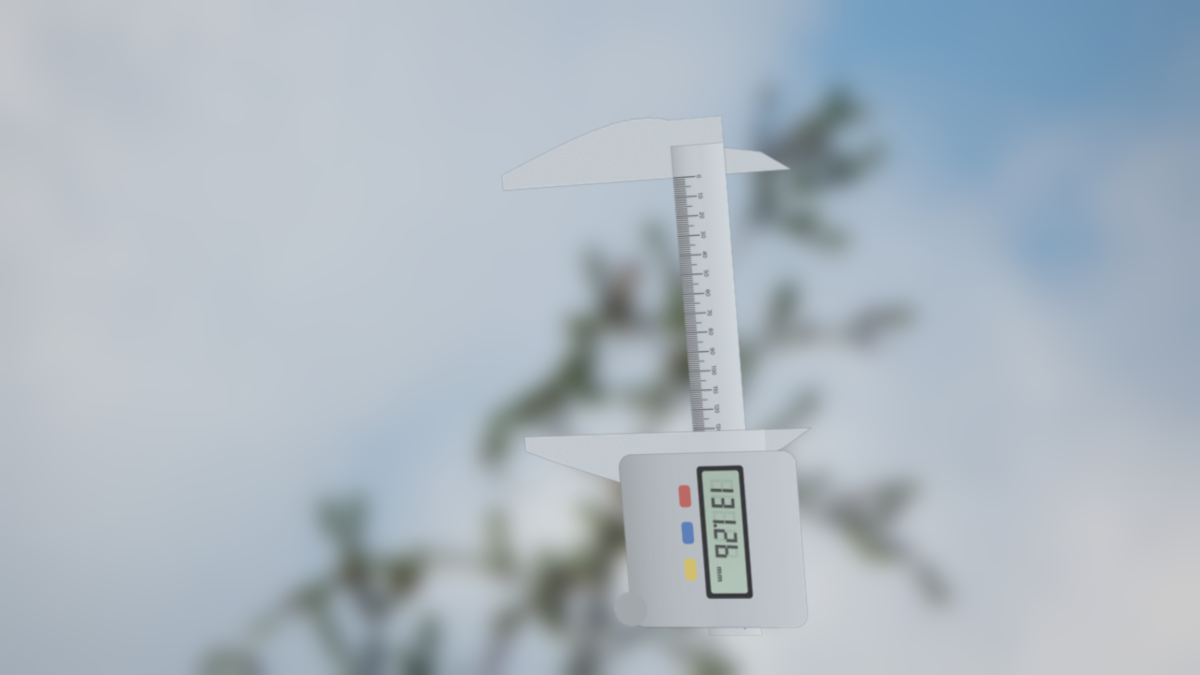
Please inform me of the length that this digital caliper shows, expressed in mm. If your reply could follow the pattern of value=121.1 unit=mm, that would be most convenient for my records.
value=131.26 unit=mm
